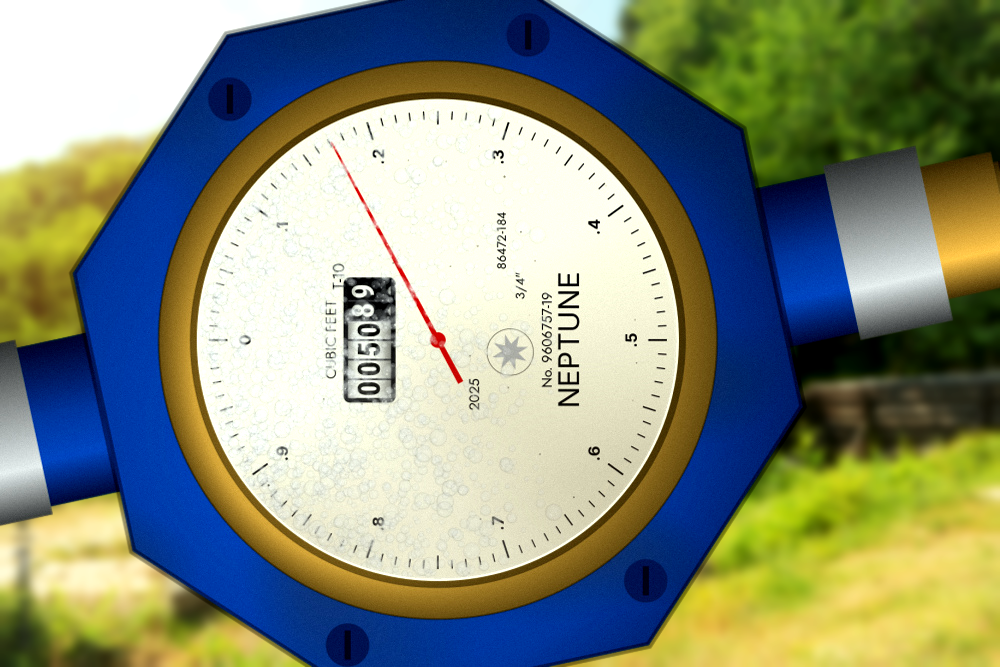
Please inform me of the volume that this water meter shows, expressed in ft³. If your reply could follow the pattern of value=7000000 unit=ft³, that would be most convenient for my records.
value=5089.17 unit=ft³
